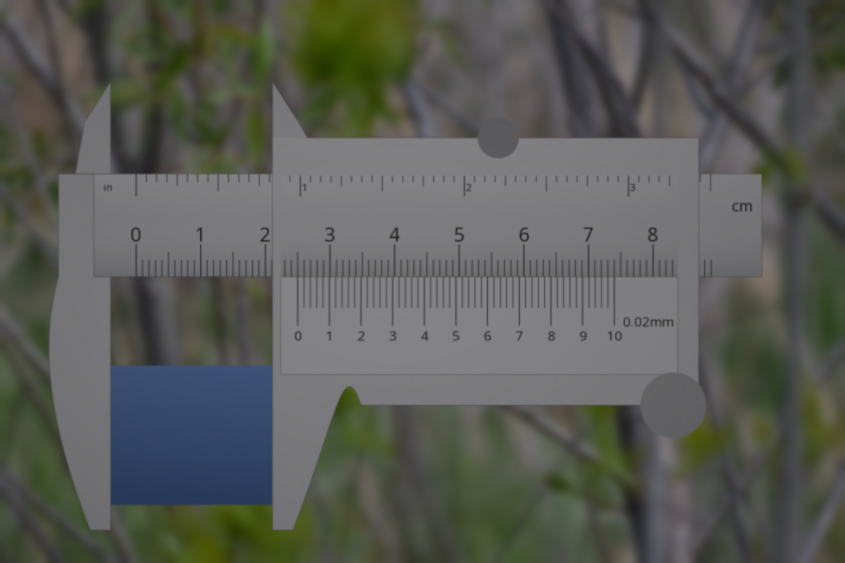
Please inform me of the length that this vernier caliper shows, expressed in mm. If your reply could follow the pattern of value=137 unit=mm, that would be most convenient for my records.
value=25.0 unit=mm
